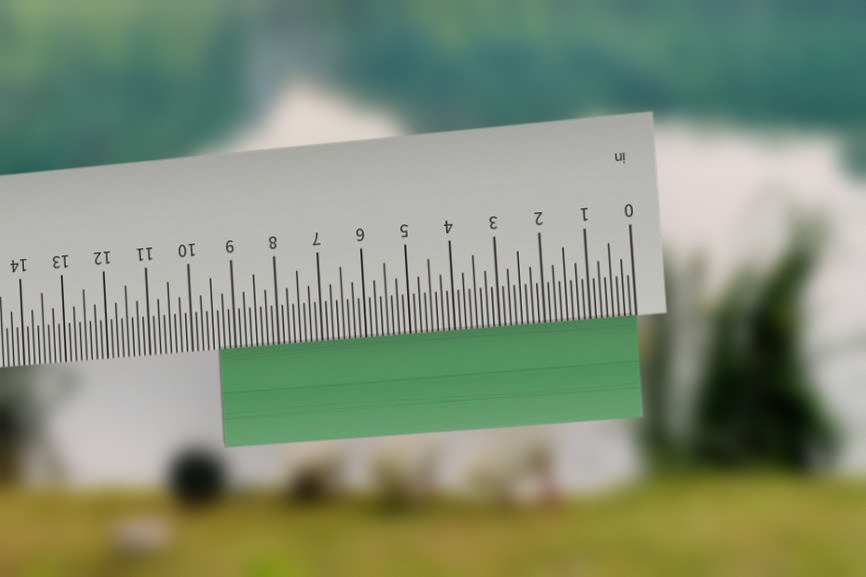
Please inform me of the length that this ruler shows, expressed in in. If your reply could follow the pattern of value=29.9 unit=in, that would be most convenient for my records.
value=9.375 unit=in
